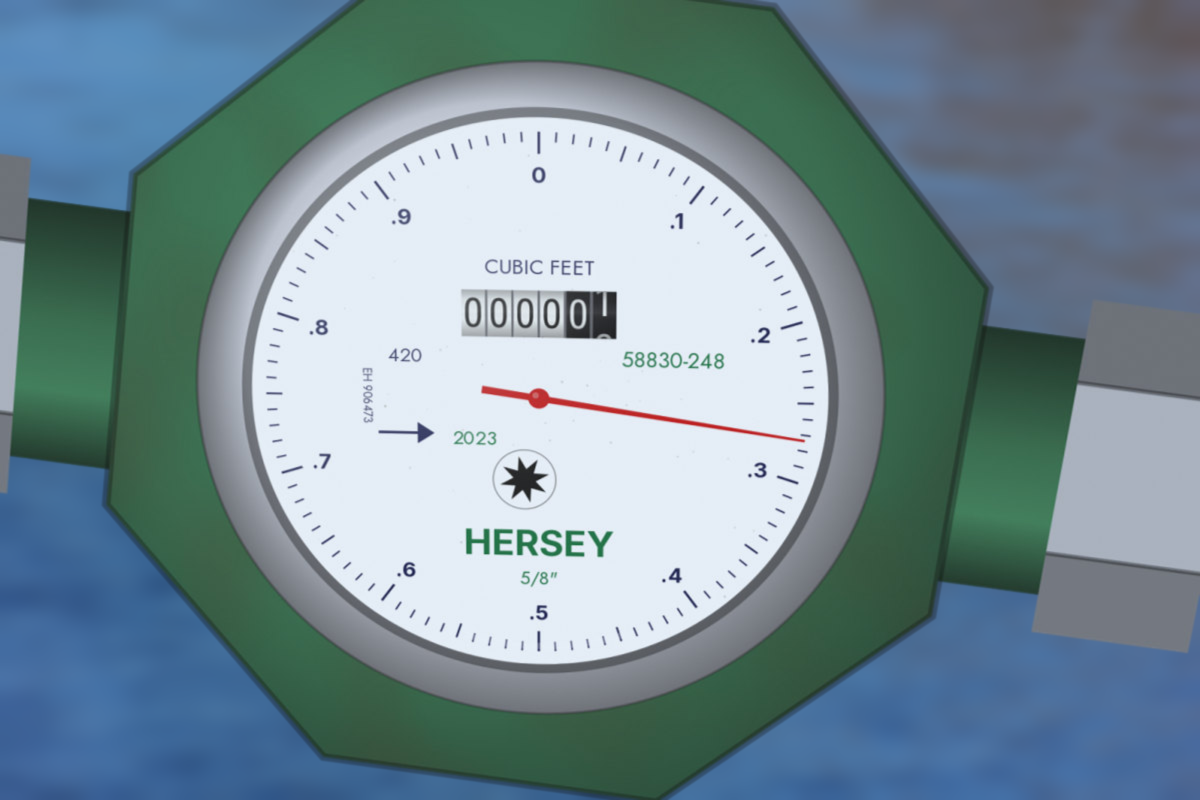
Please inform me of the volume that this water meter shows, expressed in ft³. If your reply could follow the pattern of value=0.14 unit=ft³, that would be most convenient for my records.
value=1.27 unit=ft³
